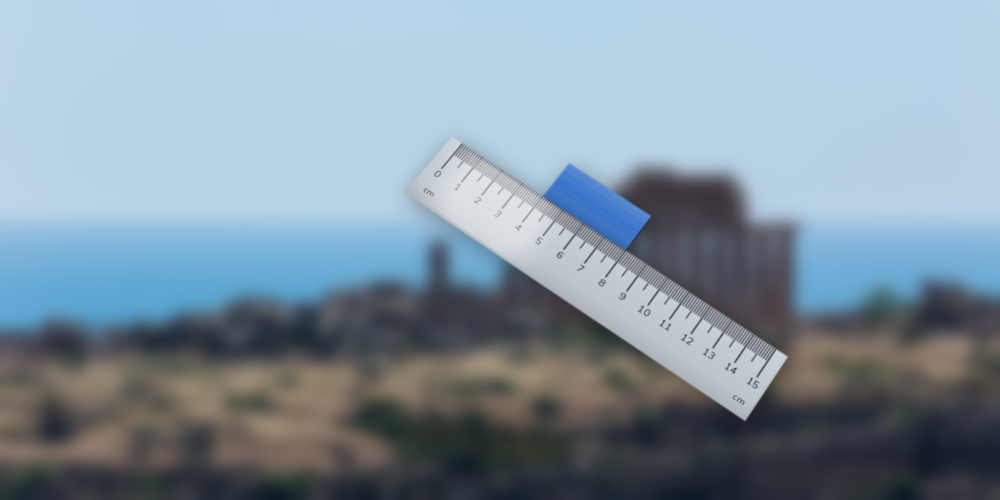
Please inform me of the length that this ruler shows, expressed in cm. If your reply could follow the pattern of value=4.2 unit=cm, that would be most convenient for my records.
value=4 unit=cm
